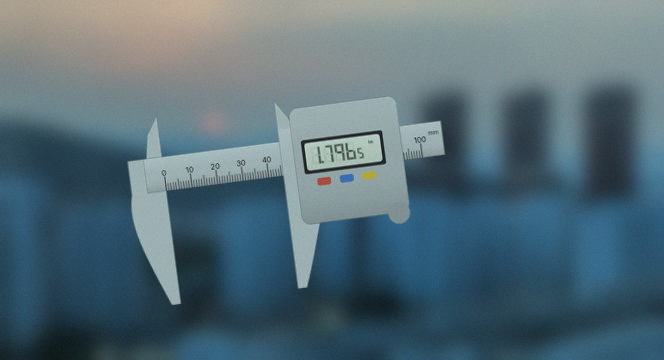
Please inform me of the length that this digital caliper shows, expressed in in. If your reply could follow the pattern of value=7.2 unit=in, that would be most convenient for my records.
value=1.7965 unit=in
